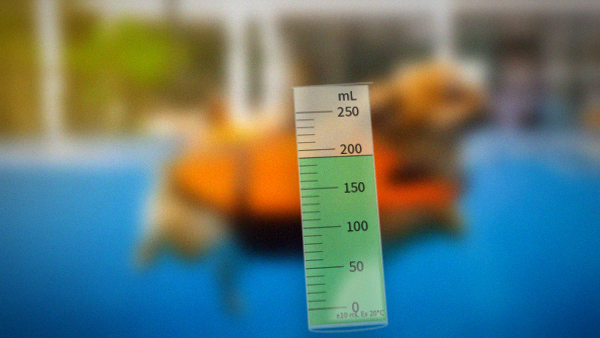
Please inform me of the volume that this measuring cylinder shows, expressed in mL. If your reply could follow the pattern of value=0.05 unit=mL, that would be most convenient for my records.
value=190 unit=mL
